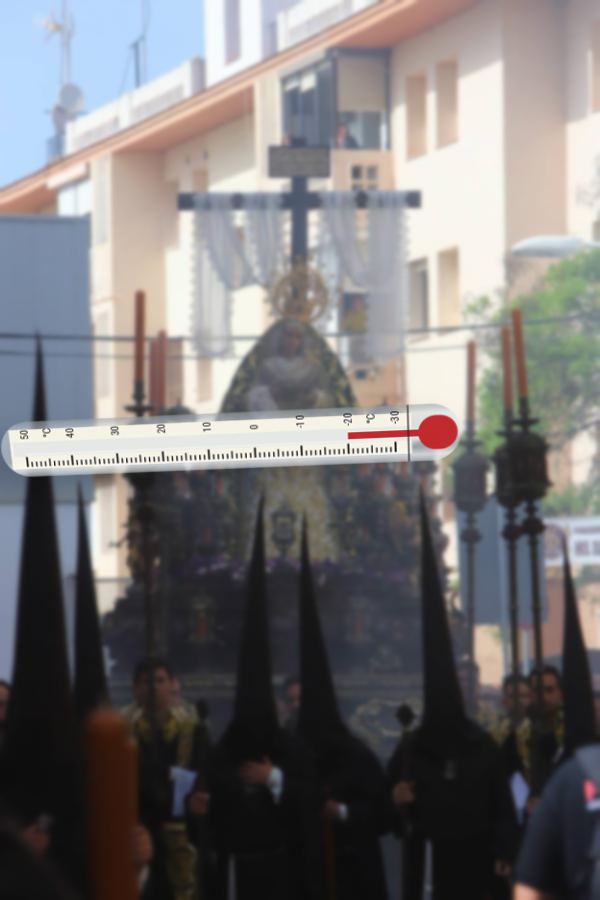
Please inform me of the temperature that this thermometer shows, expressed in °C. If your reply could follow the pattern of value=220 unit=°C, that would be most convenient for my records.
value=-20 unit=°C
